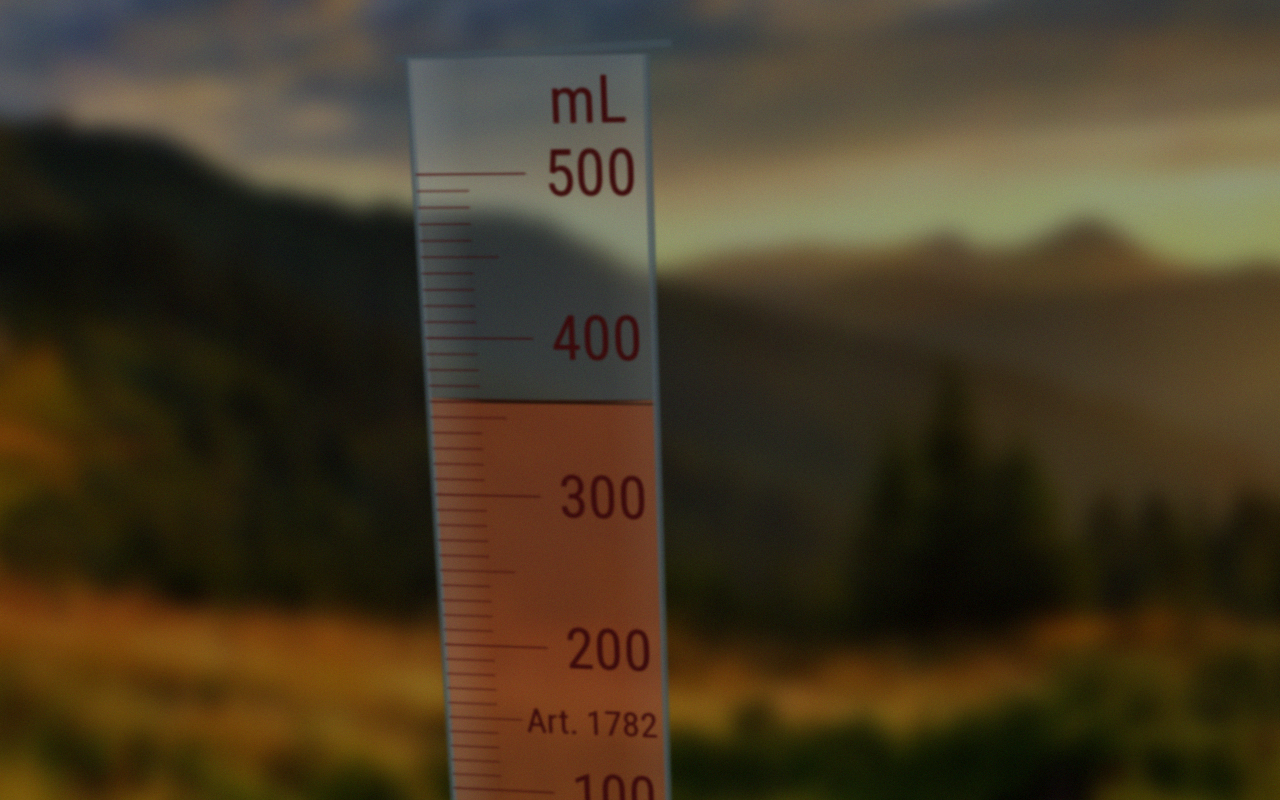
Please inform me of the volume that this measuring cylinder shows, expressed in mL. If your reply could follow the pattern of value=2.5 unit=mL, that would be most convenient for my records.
value=360 unit=mL
